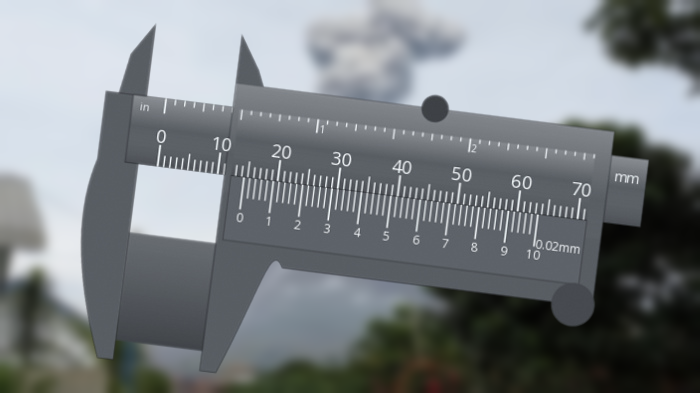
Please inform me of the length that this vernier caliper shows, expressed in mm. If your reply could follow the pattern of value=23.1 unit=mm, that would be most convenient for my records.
value=14.4 unit=mm
